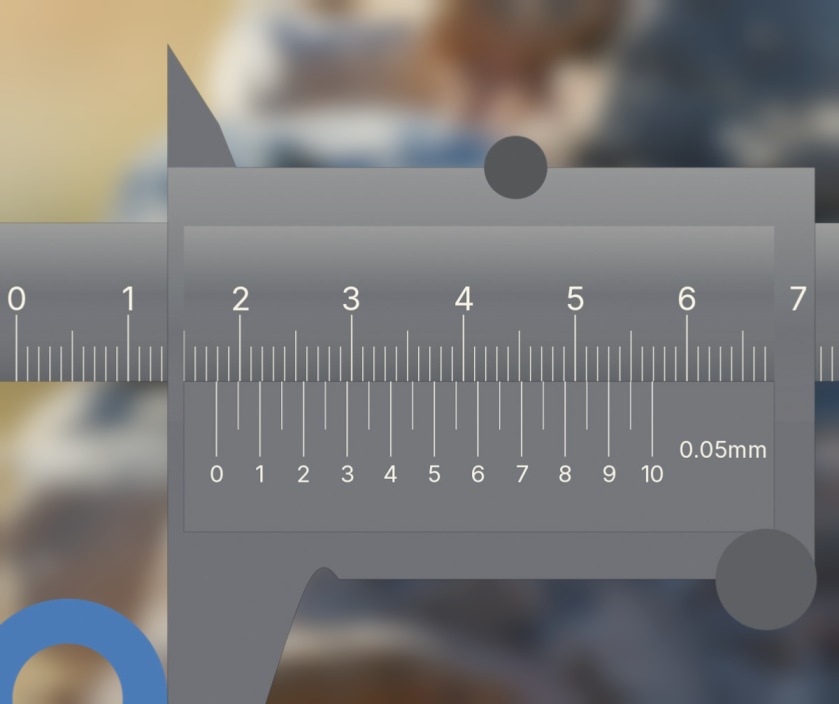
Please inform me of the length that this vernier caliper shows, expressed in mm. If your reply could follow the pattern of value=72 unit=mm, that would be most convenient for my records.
value=17.9 unit=mm
